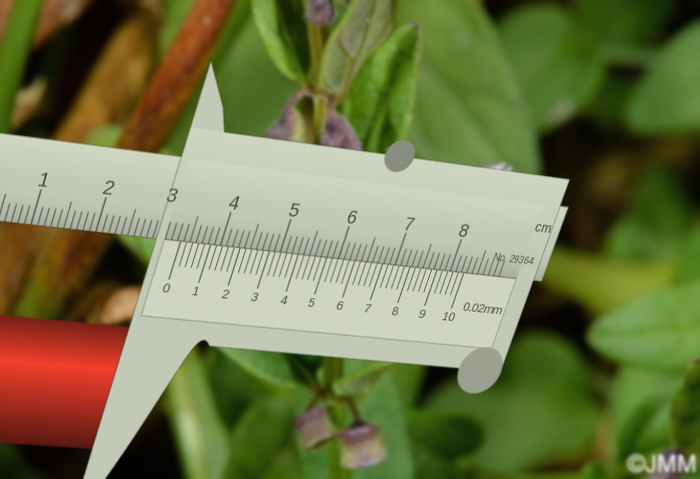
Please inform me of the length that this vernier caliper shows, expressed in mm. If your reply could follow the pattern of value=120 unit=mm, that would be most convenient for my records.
value=33.5 unit=mm
